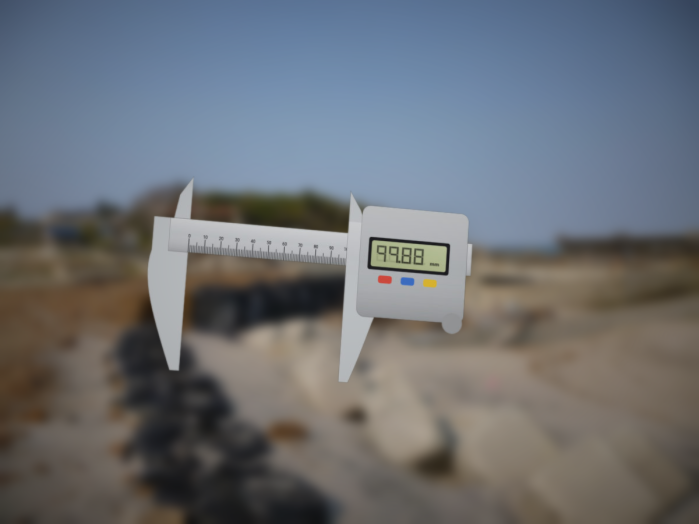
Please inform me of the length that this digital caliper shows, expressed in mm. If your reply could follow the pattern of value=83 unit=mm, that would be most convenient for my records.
value=99.88 unit=mm
